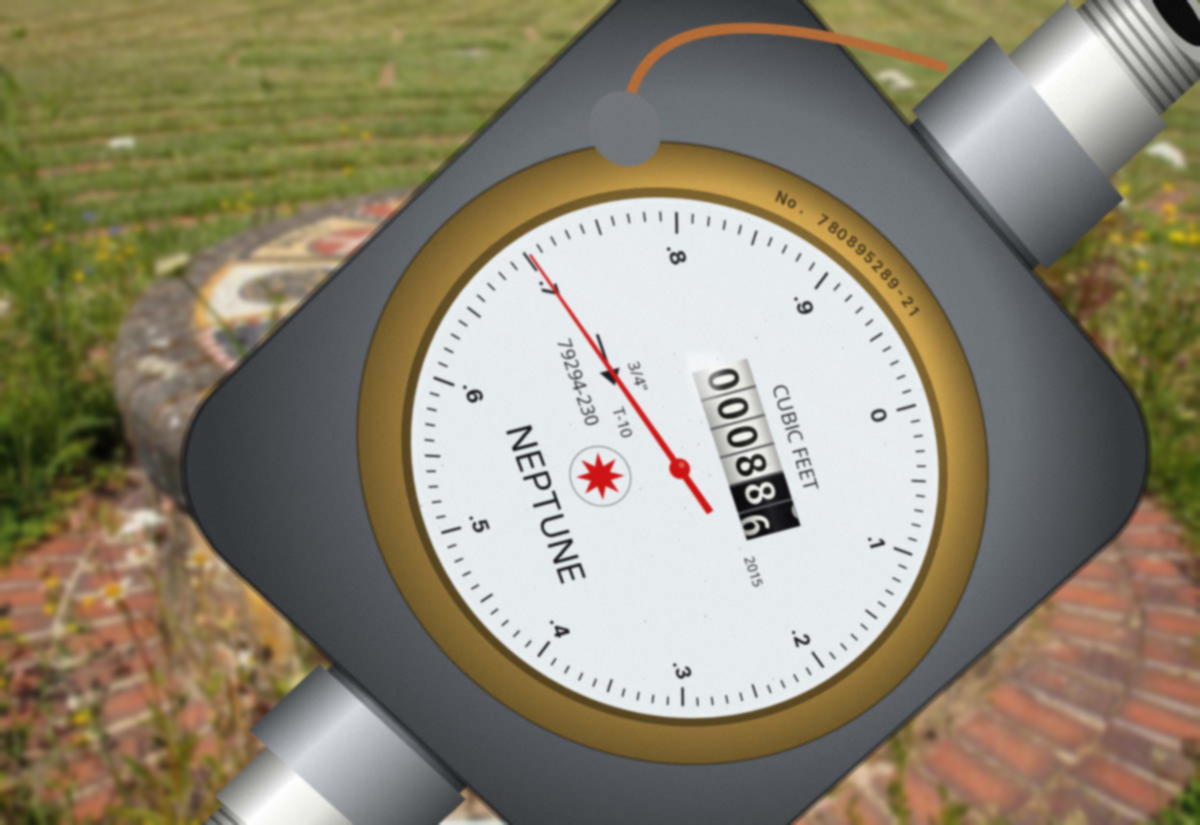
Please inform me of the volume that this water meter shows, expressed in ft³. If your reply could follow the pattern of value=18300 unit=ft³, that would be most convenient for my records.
value=885.70 unit=ft³
